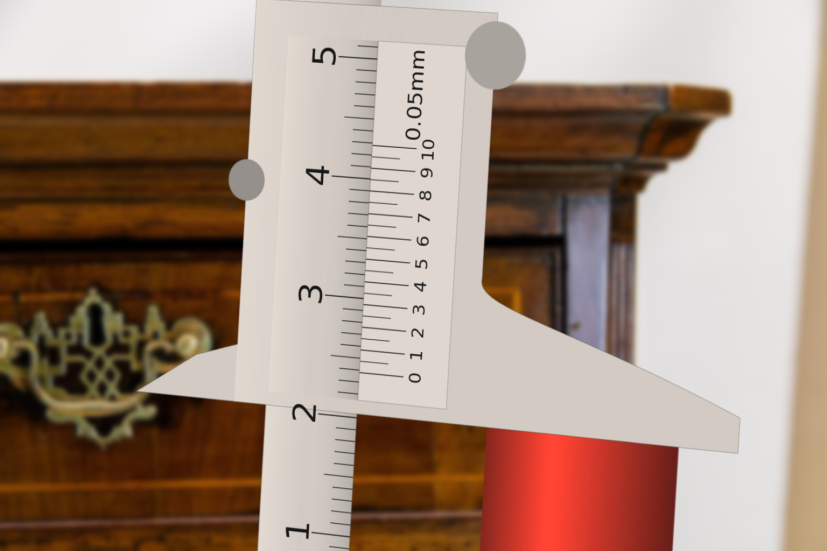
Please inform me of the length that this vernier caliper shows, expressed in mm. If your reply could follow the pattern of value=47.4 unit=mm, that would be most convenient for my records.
value=23.8 unit=mm
